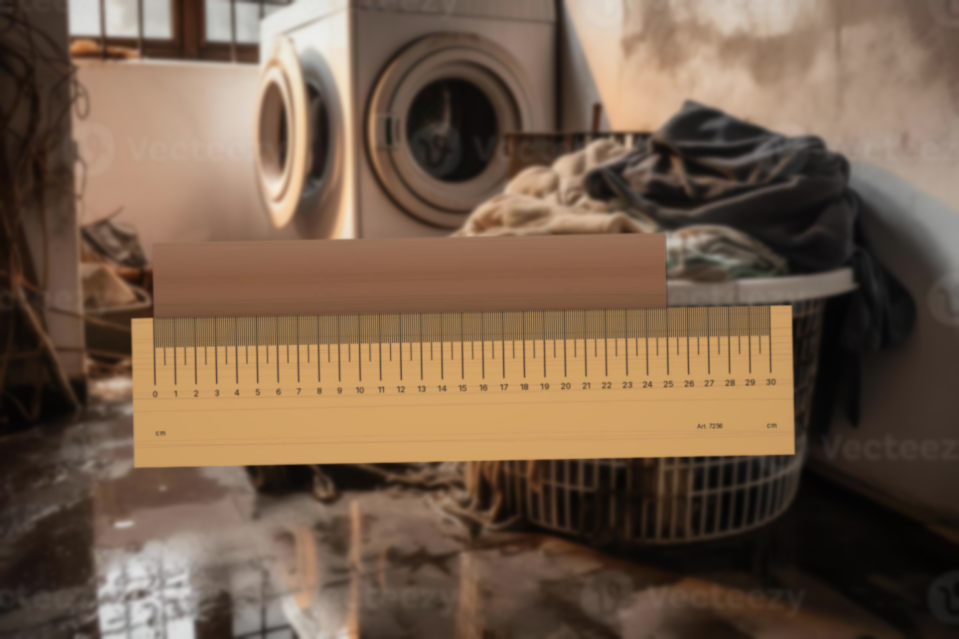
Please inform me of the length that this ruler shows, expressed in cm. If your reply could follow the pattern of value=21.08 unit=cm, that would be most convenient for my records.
value=25 unit=cm
